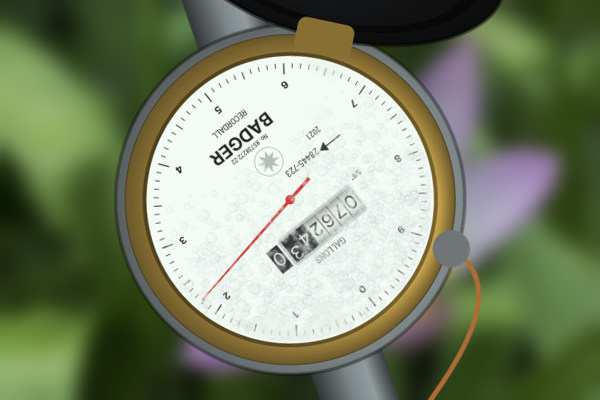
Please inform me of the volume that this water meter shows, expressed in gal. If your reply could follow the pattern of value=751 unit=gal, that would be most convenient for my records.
value=762432.2 unit=gal
